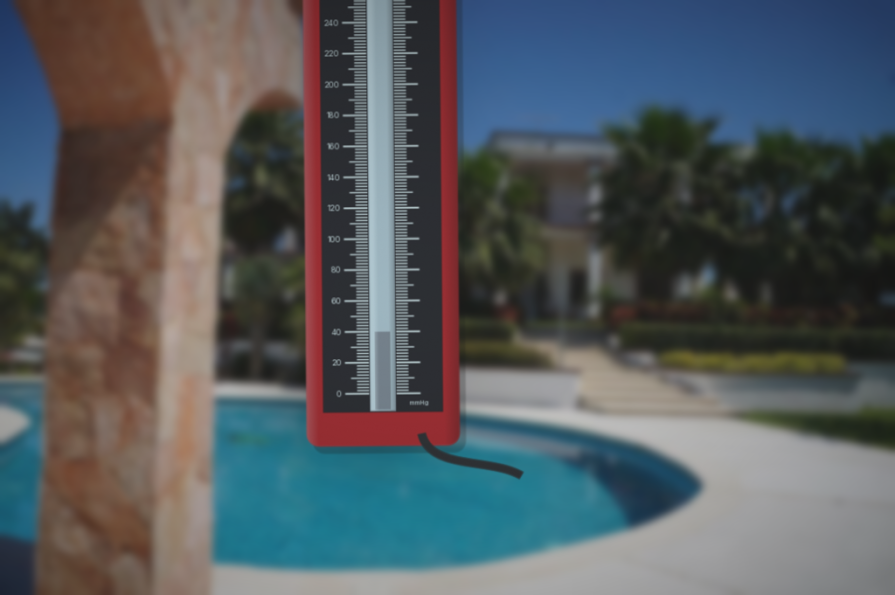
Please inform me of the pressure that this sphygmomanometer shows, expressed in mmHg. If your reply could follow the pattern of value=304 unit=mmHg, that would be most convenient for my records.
value=40 unit=mmHg
